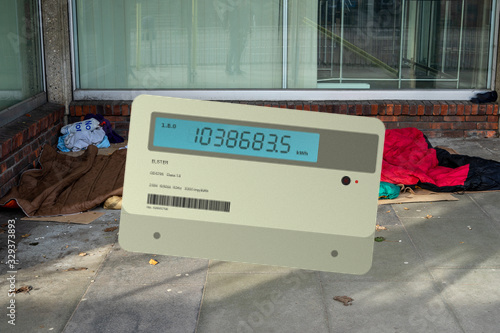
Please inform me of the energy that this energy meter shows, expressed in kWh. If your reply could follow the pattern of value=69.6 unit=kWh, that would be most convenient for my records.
value=1038683.5 unit=kWh
